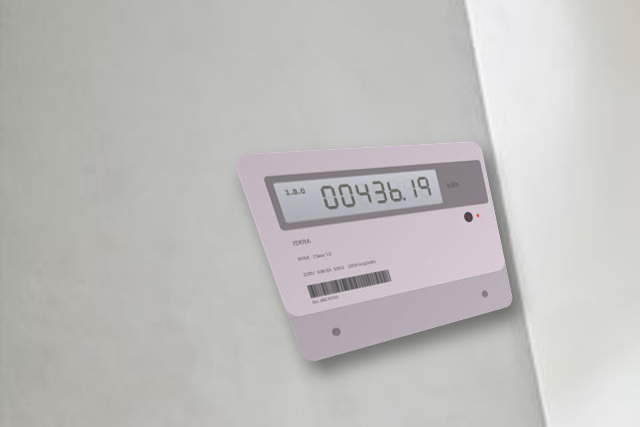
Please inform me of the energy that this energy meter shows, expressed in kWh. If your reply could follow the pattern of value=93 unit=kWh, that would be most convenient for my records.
value=436.19 unit=kWh
